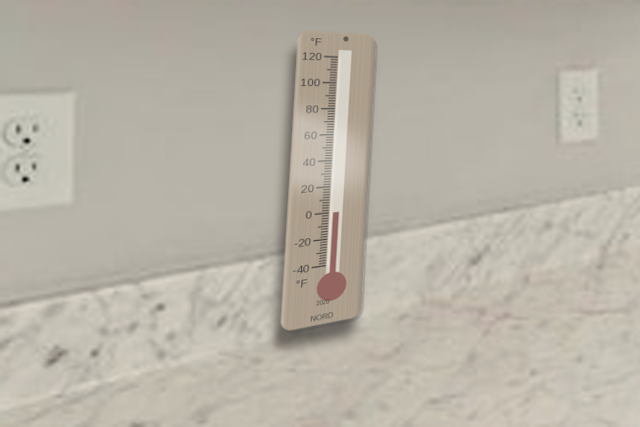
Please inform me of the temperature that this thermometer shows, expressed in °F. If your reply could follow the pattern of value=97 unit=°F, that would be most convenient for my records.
value=0 unit=°F
